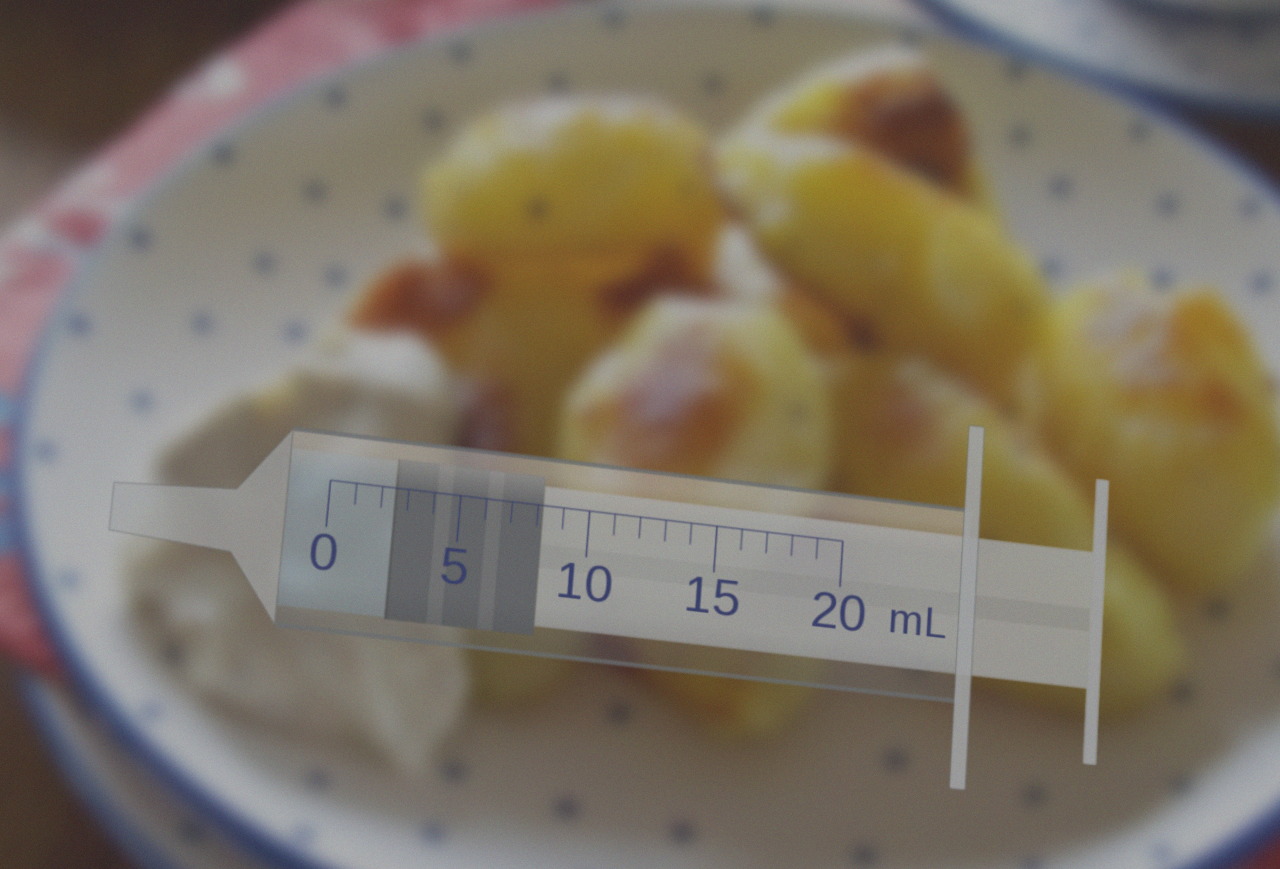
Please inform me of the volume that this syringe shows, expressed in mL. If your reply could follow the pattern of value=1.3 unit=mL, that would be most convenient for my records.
value=2.5 unit=mL
